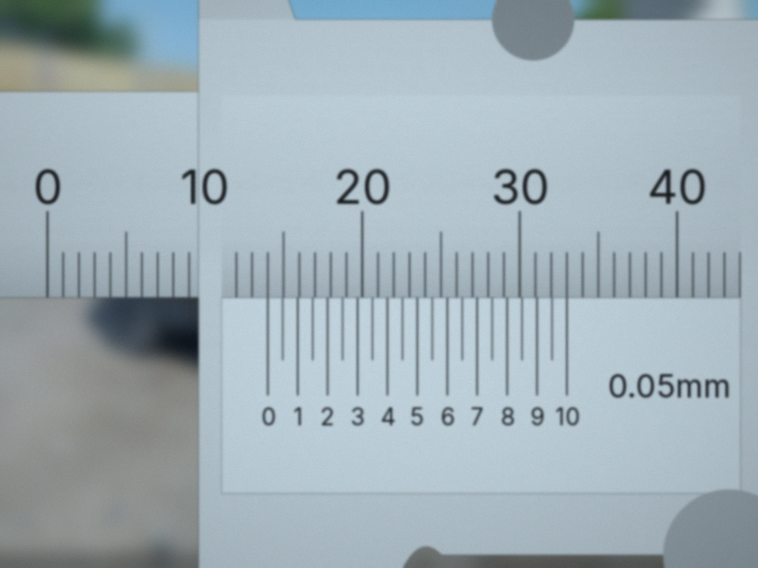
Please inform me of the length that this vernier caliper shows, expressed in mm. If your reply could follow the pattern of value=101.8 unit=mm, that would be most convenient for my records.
value=14.0 unit=mm
